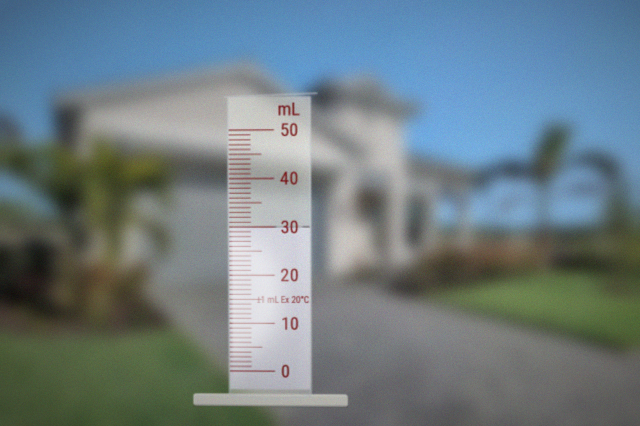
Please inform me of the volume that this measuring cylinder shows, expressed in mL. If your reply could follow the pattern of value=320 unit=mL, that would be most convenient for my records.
value=30 unit=mL
